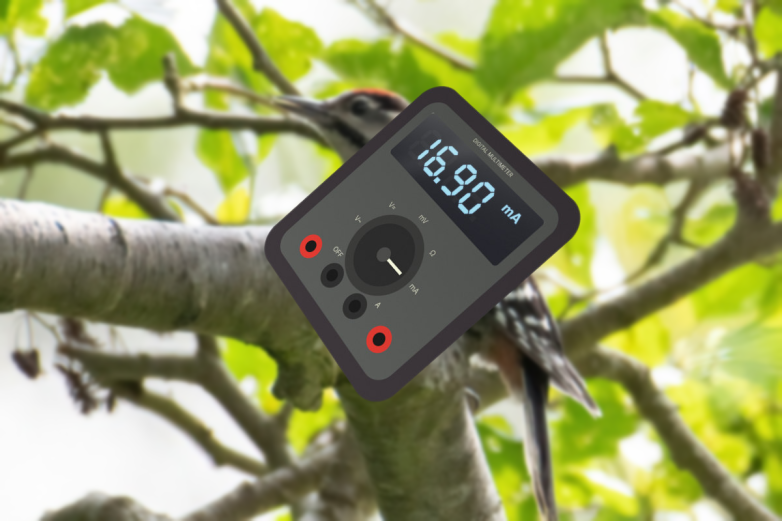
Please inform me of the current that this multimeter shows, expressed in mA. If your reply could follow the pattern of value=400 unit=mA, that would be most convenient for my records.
value=16.90 unit=mA
